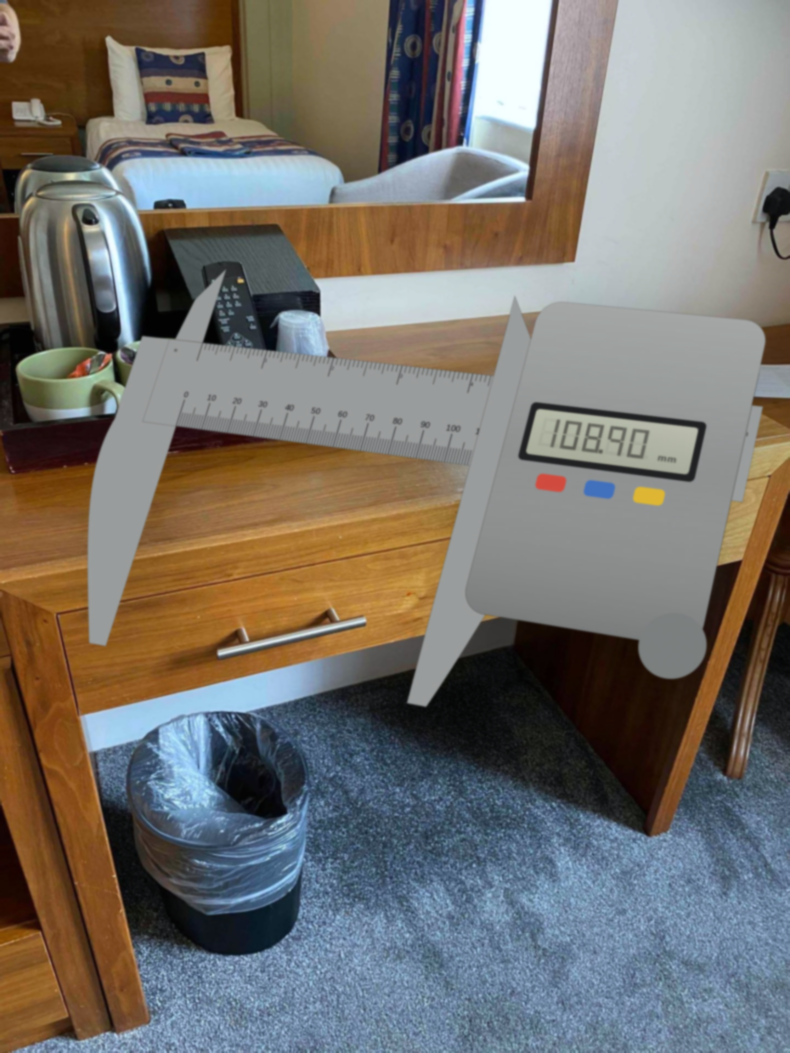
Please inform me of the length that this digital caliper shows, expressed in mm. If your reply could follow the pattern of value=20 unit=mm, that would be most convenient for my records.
value=108.90 unit=mm
